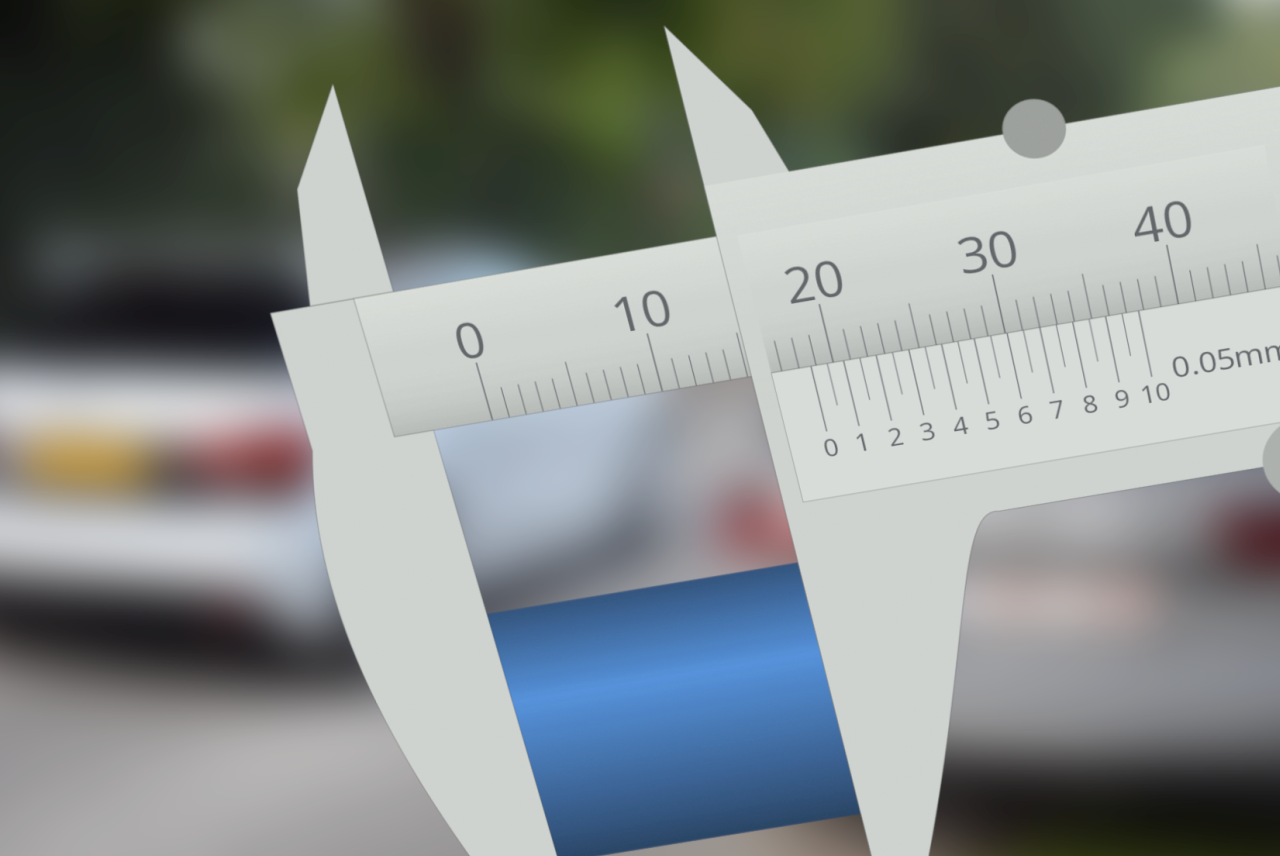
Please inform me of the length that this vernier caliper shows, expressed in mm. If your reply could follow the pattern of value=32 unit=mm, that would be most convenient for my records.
value=18.7 unit=mm
